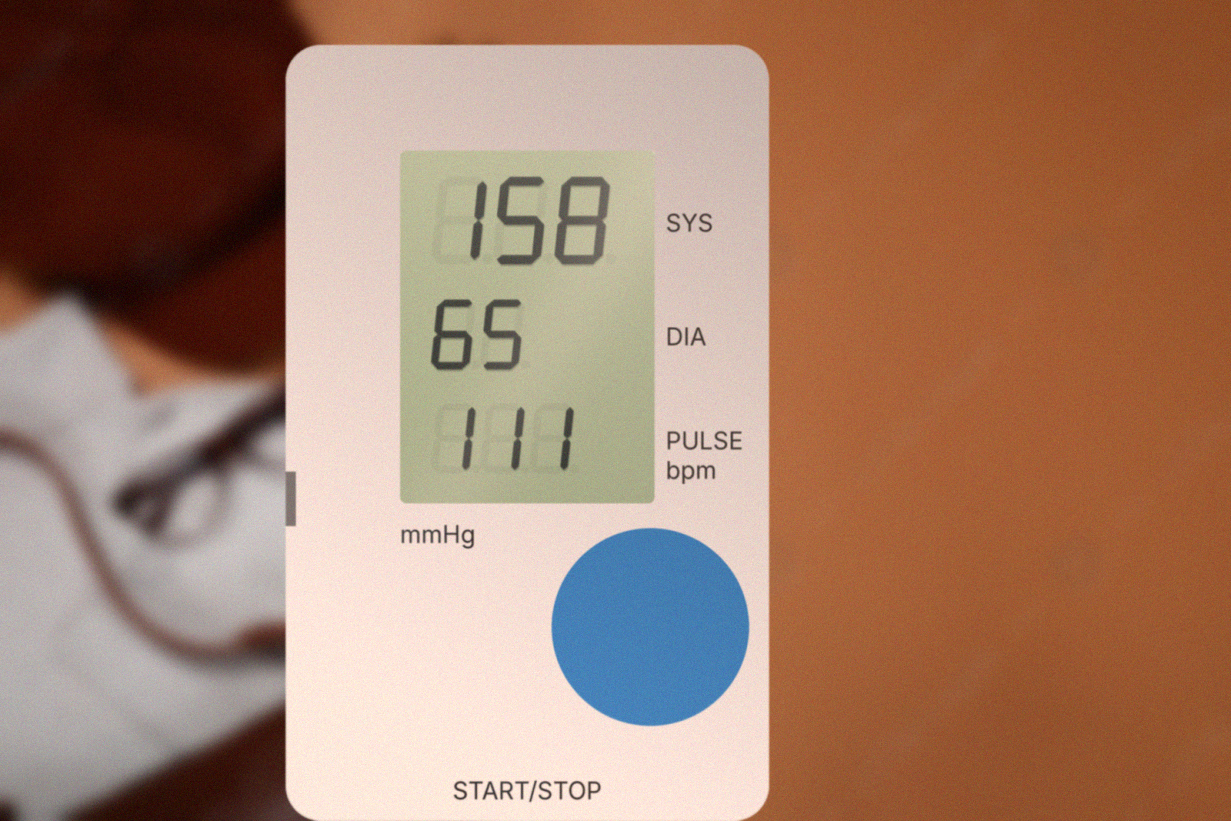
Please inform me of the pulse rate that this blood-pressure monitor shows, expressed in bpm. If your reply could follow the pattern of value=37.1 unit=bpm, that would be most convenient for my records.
value=111 unit=bpm
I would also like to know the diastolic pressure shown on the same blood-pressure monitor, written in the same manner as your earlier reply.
value=65 unit=mmHg
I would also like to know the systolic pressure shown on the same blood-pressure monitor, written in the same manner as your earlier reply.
value=158 unit=mmHg
